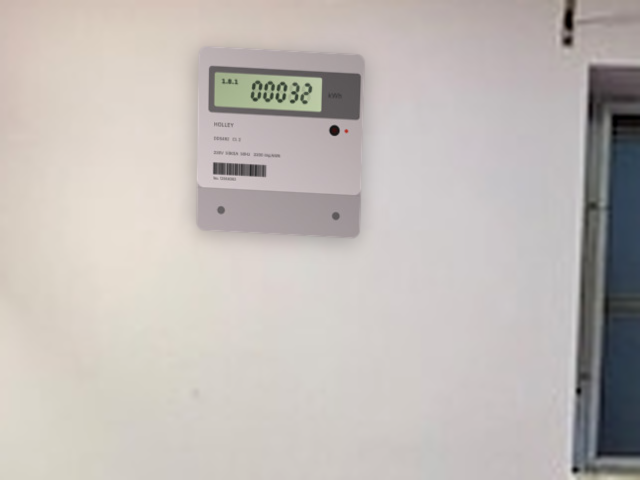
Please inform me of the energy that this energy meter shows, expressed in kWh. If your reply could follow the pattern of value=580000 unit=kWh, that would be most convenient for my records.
value=32 unit=kWh
